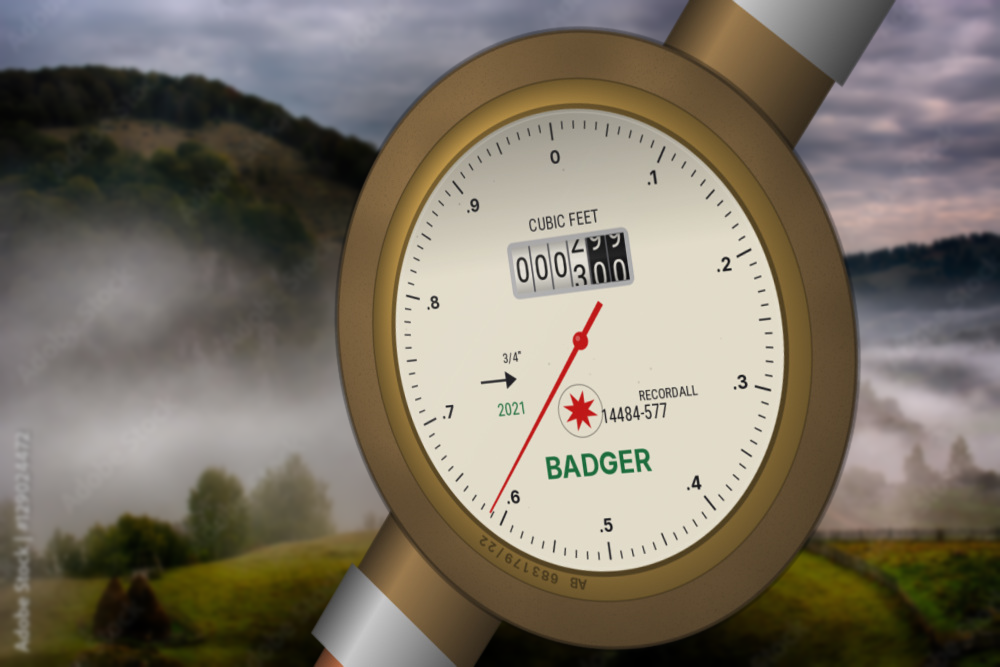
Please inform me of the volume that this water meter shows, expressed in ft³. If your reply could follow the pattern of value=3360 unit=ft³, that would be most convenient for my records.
value=299.61 unit=ft³
